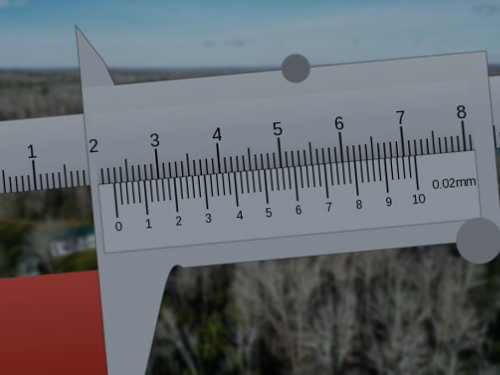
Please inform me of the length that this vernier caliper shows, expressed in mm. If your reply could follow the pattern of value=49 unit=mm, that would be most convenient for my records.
value=22.8 unit=mm
